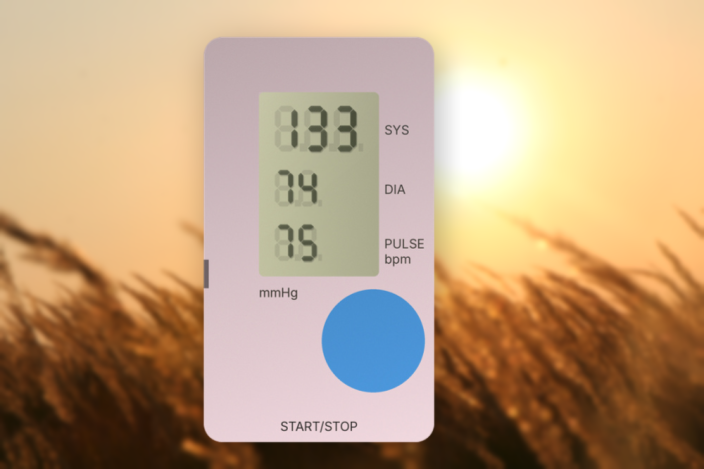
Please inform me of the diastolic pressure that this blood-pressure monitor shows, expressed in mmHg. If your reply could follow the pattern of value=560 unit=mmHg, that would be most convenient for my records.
value=74 unit=mmHg
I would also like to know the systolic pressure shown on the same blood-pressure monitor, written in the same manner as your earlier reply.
value=133 unit=mmHg
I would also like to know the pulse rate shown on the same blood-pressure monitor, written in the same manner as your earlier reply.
value=75 unit=bpm
